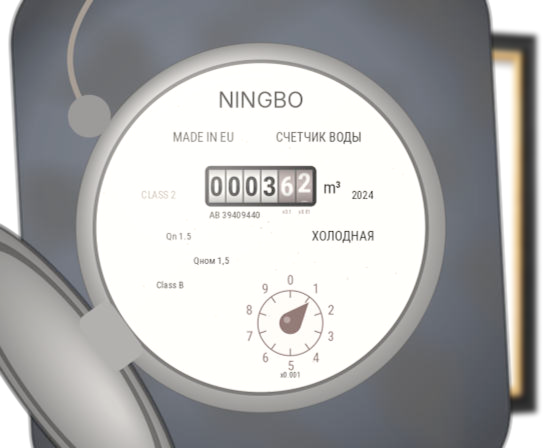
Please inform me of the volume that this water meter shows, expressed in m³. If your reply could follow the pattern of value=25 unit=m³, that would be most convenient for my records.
value=3.621 unit=m³
